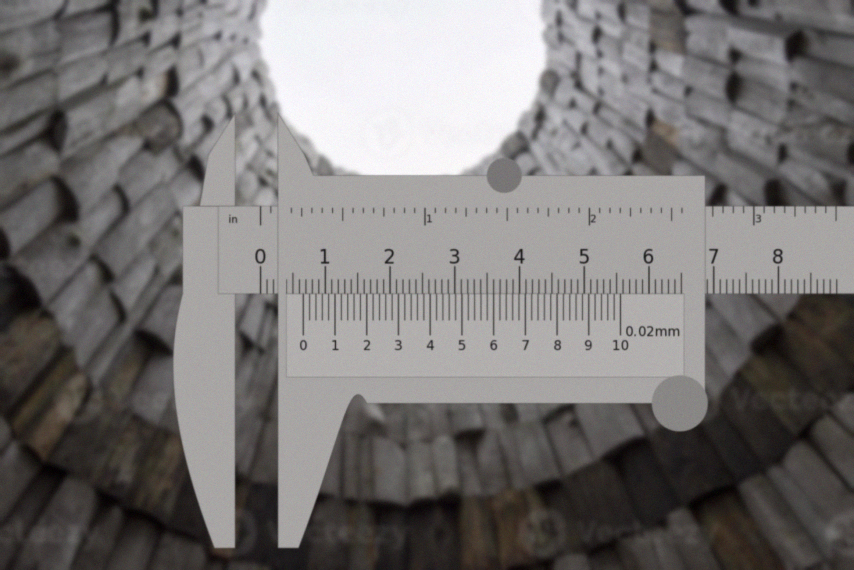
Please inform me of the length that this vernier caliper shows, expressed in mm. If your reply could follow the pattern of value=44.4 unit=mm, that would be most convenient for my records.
value=6.6 unit=mm
